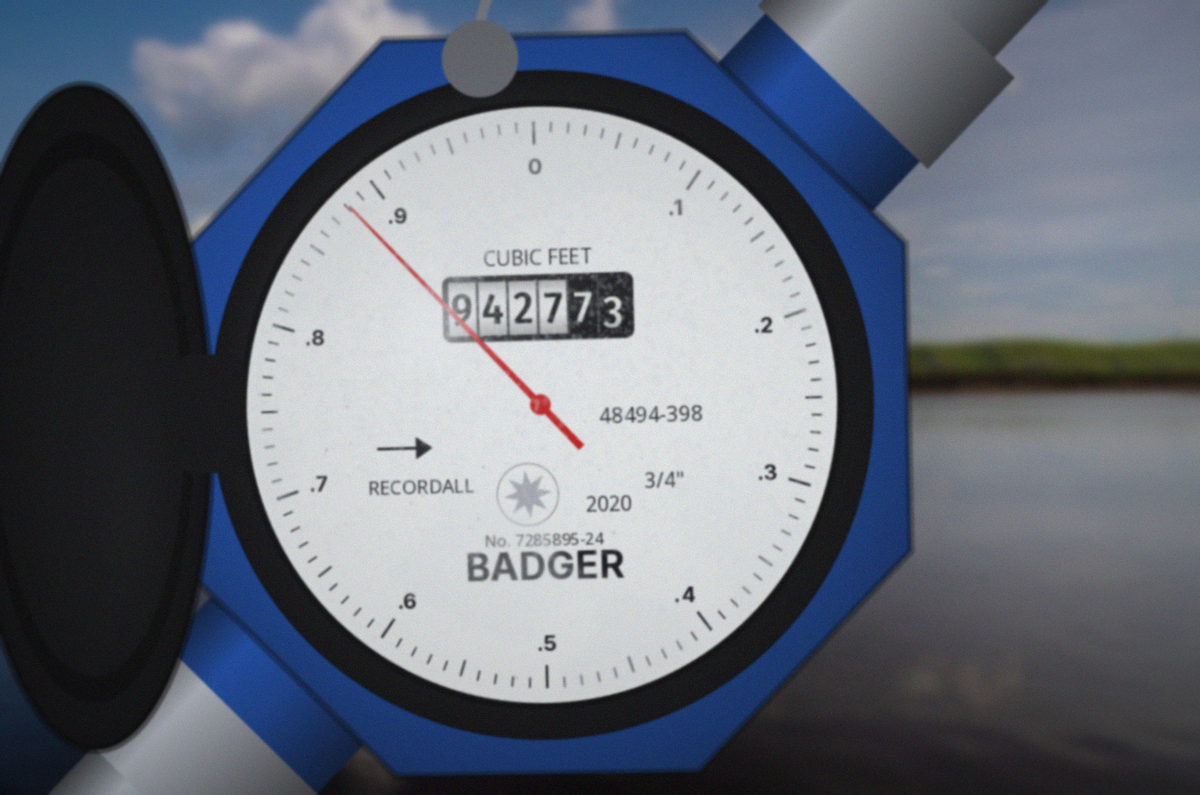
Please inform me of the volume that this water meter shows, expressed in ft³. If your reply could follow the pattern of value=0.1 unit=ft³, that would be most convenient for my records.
value=942772.88 unit=ft³
